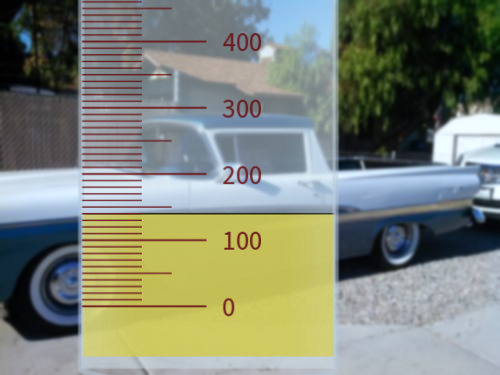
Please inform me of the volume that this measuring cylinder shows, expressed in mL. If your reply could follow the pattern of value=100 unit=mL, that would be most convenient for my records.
value=140 unit=mL
